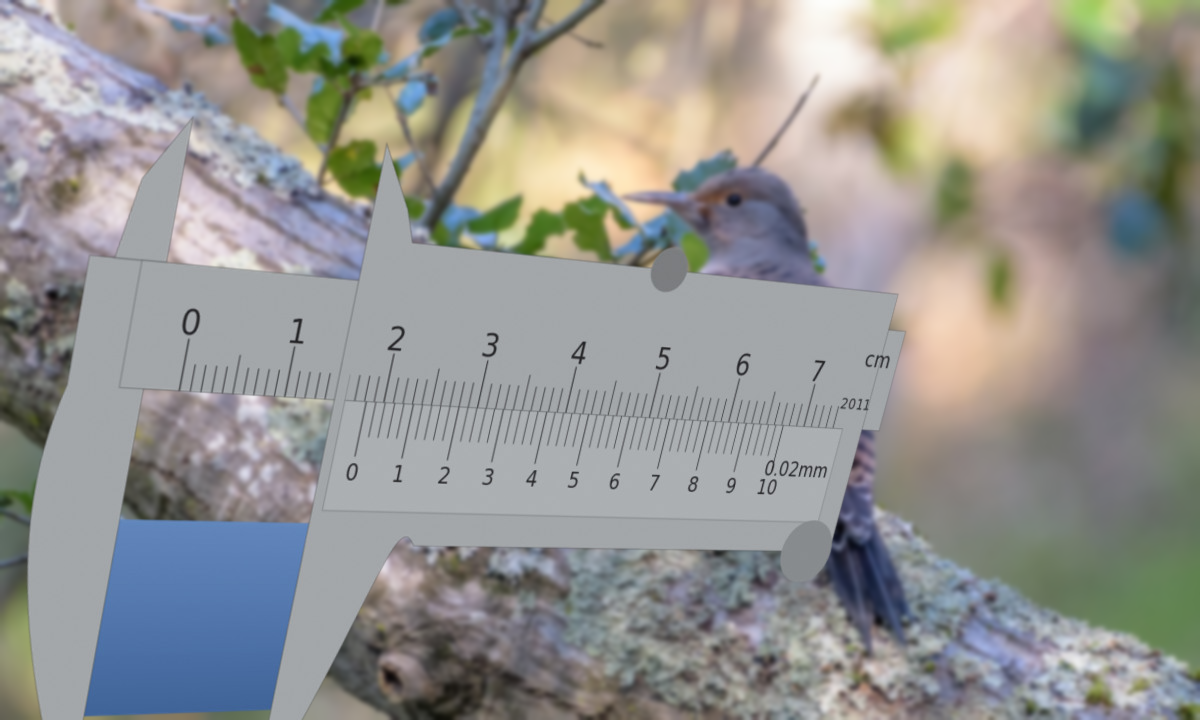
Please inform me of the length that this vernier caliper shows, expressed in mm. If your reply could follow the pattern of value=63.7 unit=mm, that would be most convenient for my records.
value=18.2 unit=mm
